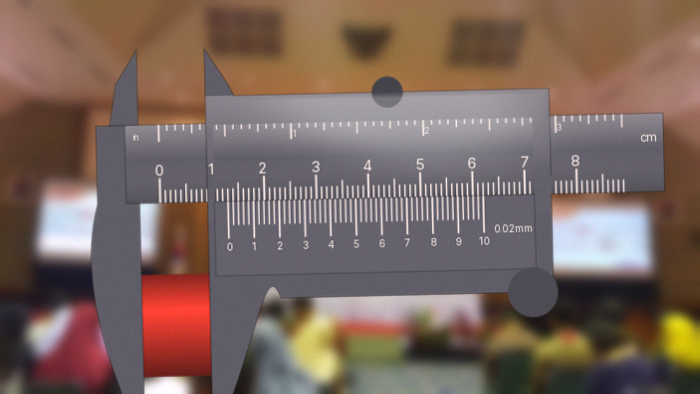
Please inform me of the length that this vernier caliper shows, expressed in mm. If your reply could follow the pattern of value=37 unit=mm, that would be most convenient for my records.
value=13.0 unit=mm
